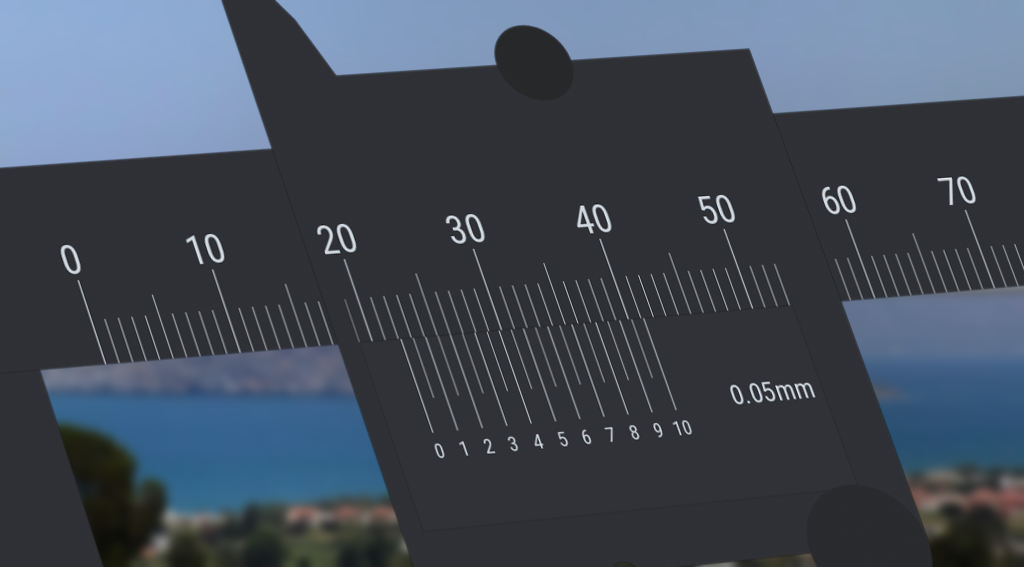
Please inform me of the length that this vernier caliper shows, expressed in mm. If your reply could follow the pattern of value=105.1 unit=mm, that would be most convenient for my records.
value=22.2 unit=mm
